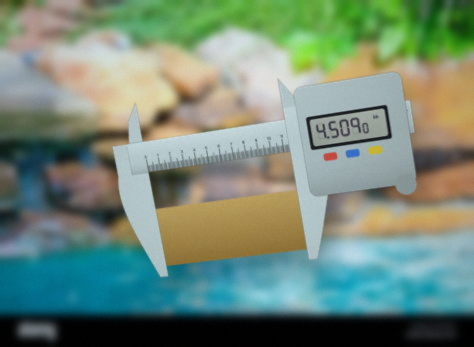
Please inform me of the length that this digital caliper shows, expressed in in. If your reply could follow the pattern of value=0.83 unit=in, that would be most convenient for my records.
value=4.5090 unit=in
